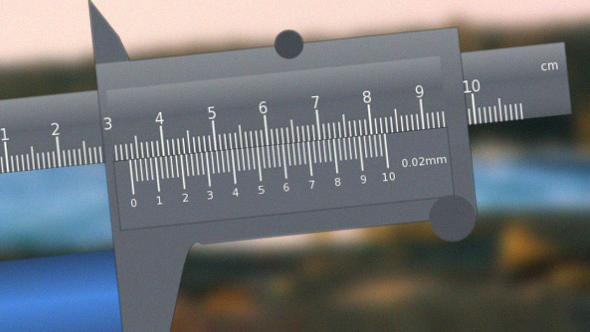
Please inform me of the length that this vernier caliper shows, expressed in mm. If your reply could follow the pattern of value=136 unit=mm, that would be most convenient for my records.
value=33.5 unit=mm
